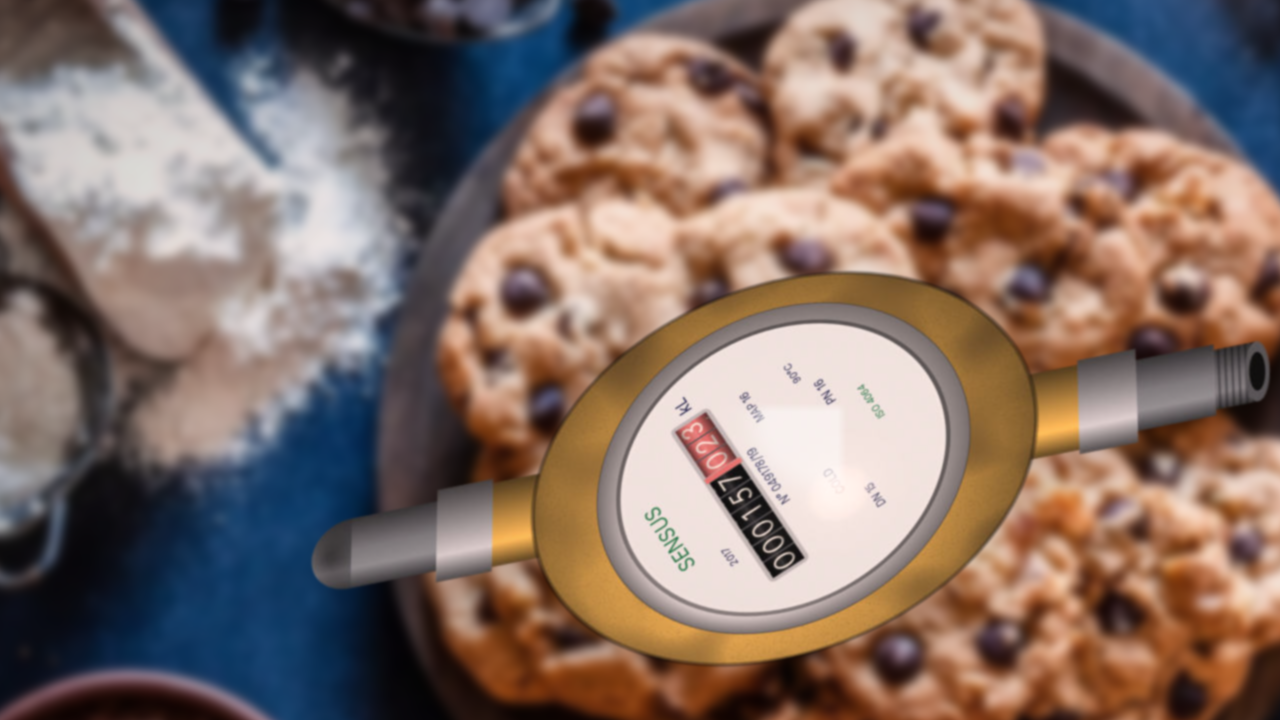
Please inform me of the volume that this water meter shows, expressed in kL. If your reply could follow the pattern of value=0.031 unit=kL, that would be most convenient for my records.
value=157.023 unit=kL
